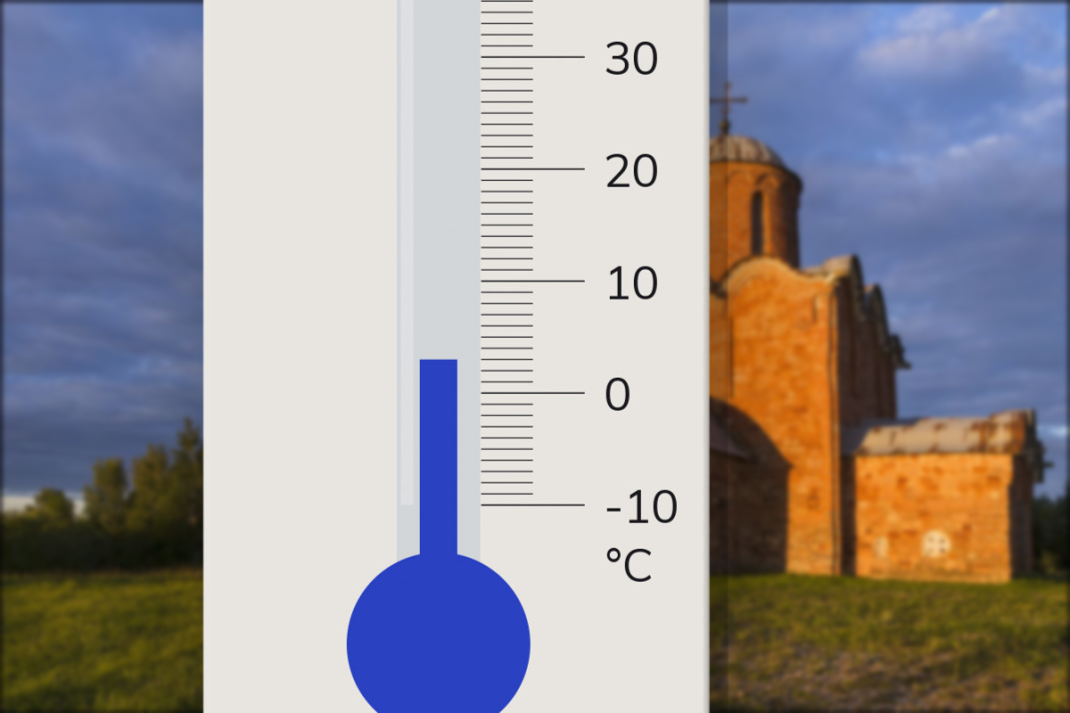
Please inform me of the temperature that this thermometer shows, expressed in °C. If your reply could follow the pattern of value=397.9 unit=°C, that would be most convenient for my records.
value=3 unit=°C
